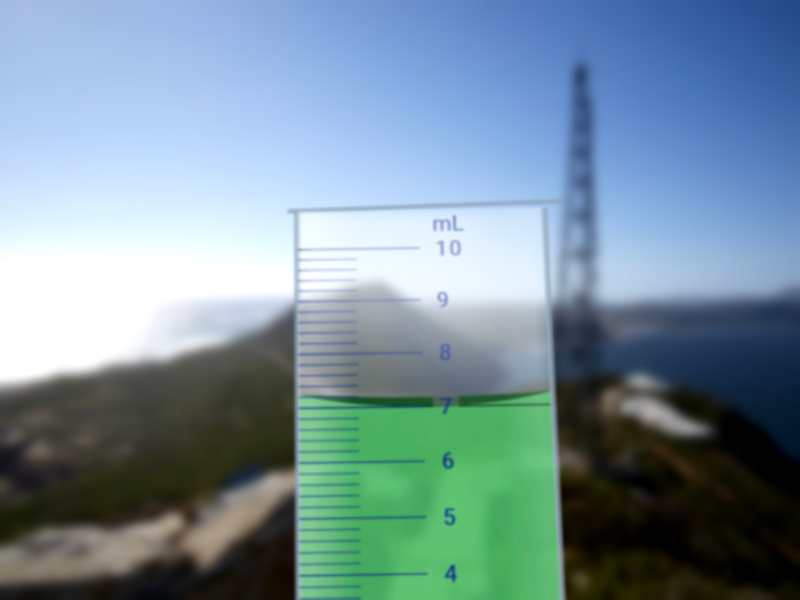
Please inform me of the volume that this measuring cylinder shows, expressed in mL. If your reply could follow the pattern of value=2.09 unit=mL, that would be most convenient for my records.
value=7 unit=mL
